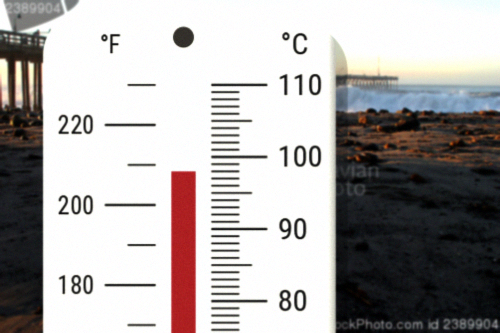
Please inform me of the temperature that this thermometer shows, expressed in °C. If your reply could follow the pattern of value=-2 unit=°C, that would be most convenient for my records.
value=98 unit=°C
